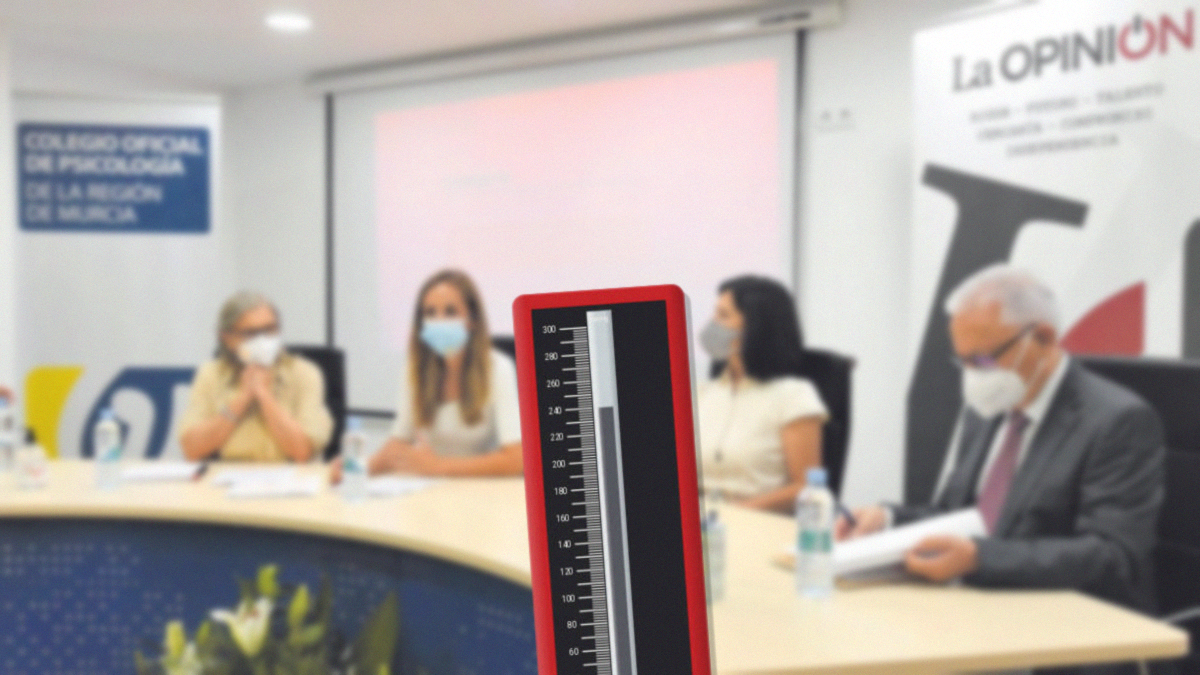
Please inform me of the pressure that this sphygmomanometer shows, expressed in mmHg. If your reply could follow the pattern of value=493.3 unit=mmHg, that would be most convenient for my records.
value=240 unit=mmHg
